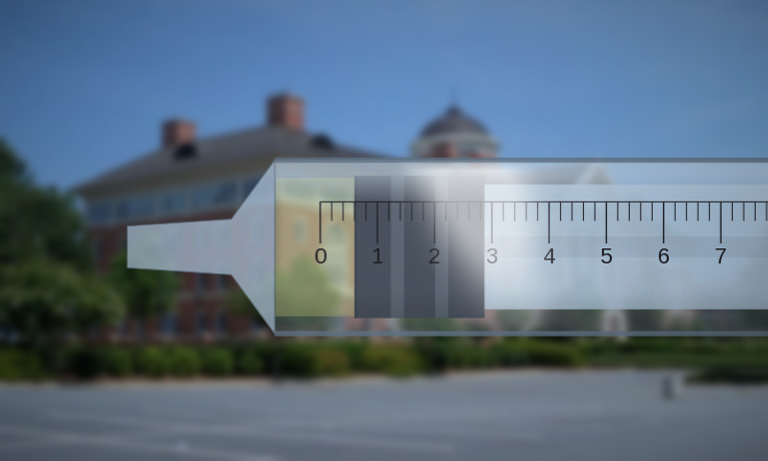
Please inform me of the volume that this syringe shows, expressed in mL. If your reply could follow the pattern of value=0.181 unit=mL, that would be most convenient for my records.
value=0.6 unit=mL
